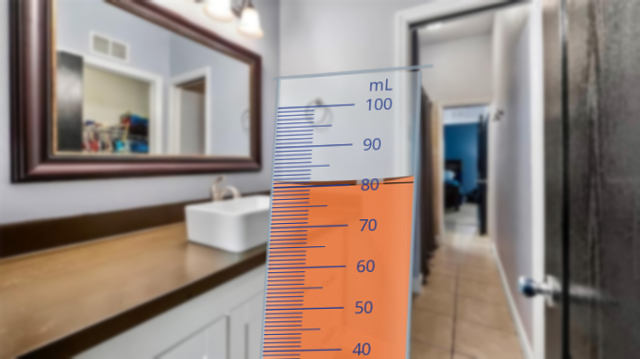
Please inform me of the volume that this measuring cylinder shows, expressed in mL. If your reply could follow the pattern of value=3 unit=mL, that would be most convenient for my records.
value=80 unit=mL
